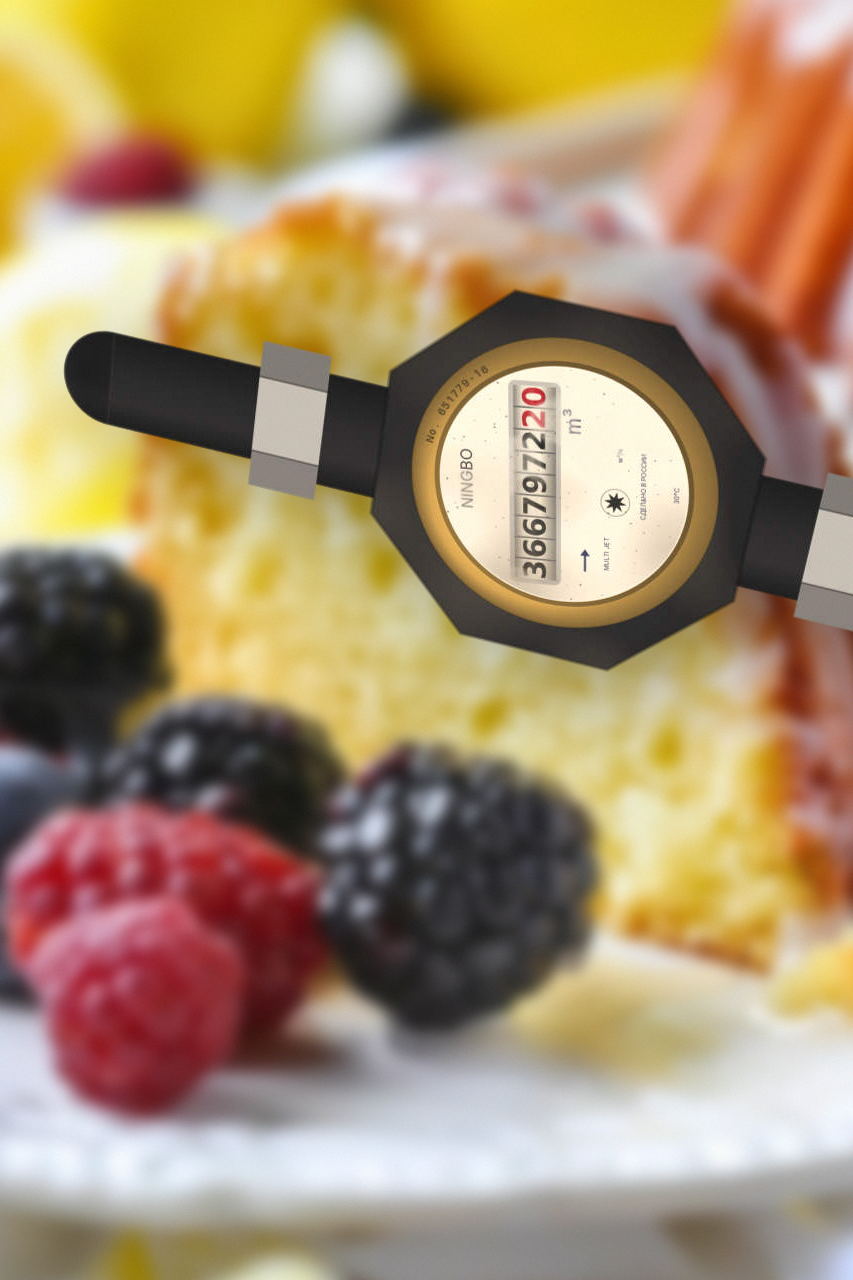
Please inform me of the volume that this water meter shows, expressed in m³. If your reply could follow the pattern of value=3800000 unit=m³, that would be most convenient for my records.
value=3667972.20 unit=m³
